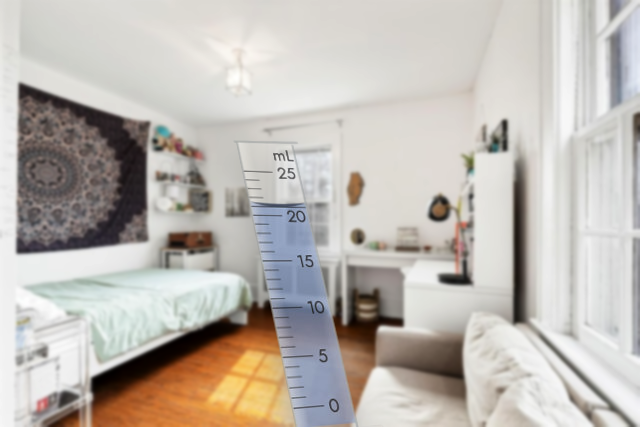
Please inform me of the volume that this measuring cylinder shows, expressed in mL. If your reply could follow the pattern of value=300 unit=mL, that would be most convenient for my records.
value=21 unit=mL
